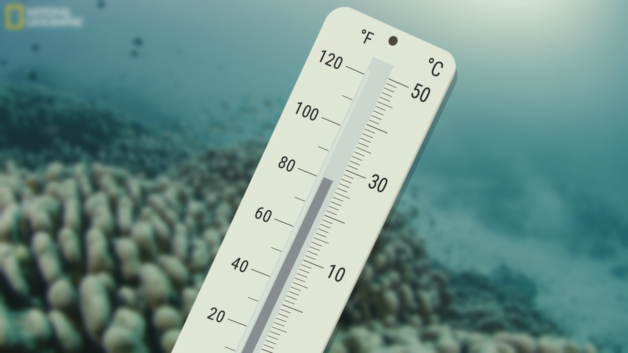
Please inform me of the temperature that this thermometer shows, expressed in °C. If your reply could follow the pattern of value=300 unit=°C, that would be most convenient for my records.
value=27 unit=°C
